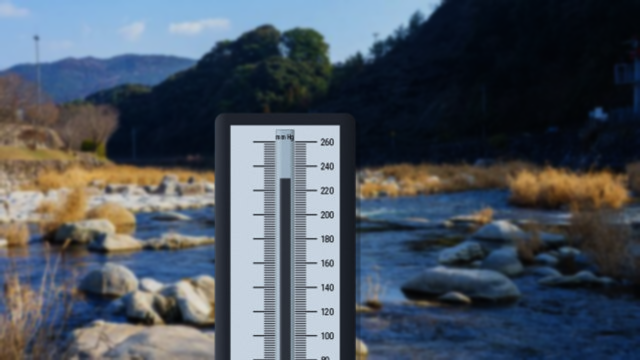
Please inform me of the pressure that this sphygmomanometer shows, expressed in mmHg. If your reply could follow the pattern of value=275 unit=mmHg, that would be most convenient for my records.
value=230 unit=mmHg
